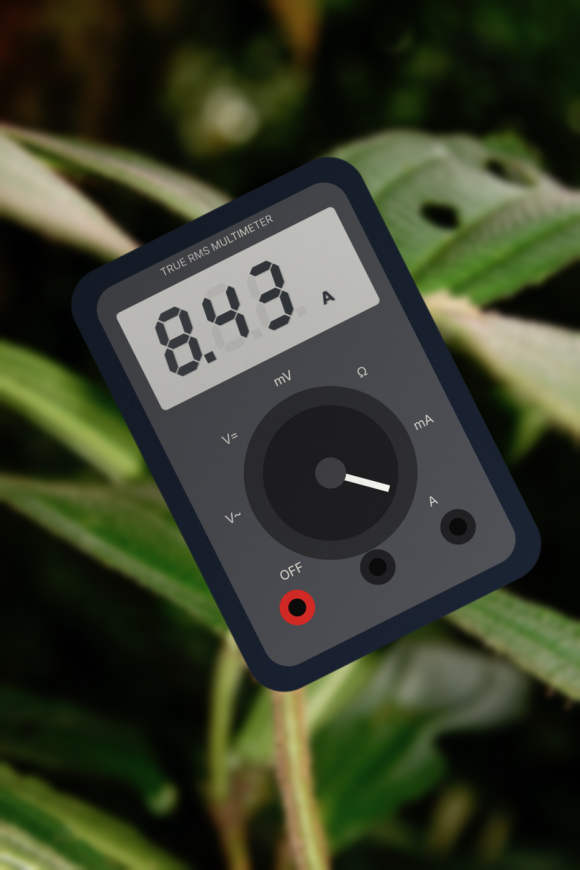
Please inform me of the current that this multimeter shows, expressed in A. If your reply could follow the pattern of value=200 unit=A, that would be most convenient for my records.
value=8.43 unit=A
